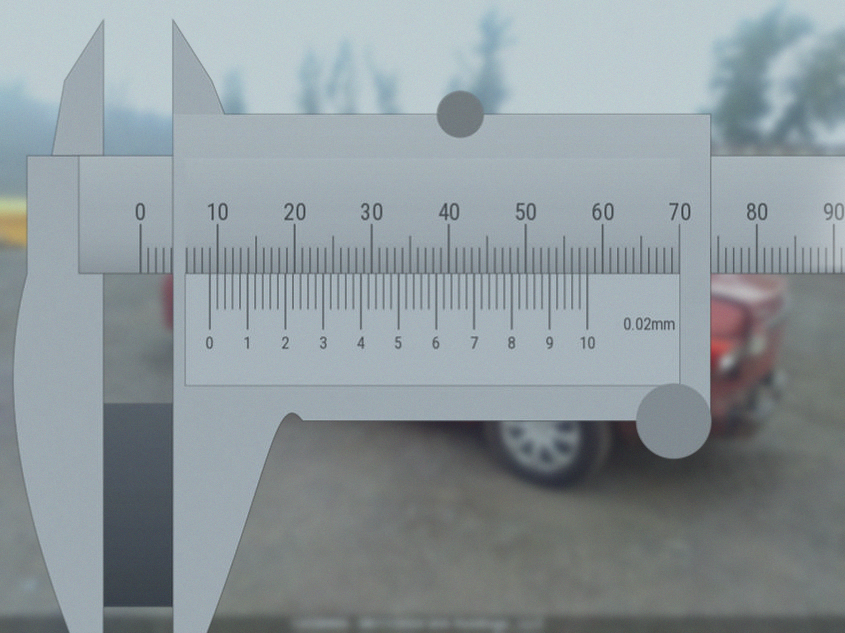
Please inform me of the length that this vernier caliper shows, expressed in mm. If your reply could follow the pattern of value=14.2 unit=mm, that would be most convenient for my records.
value=9.0 unit=mm
